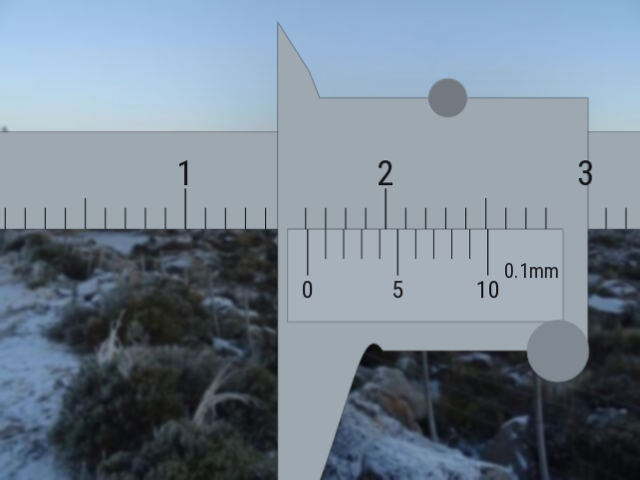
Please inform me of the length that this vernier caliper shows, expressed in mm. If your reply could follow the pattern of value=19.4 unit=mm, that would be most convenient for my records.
value=16.1 unit=mm
